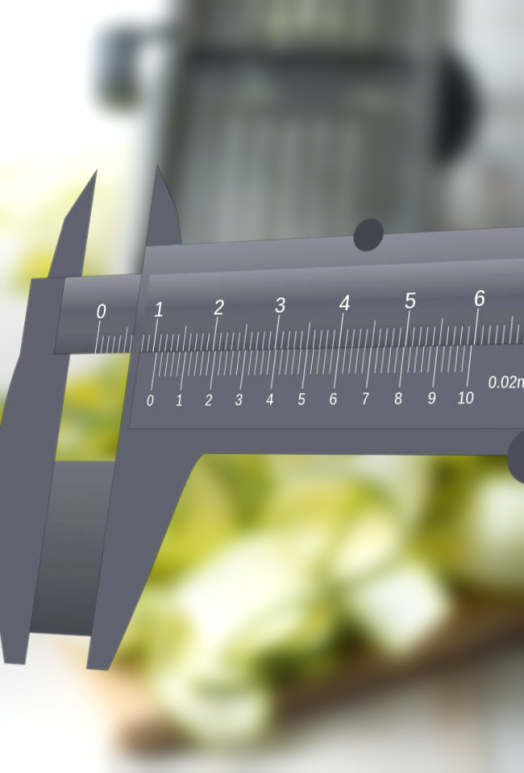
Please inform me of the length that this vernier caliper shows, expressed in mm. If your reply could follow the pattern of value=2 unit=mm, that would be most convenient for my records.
value=10.6 unit=mm
